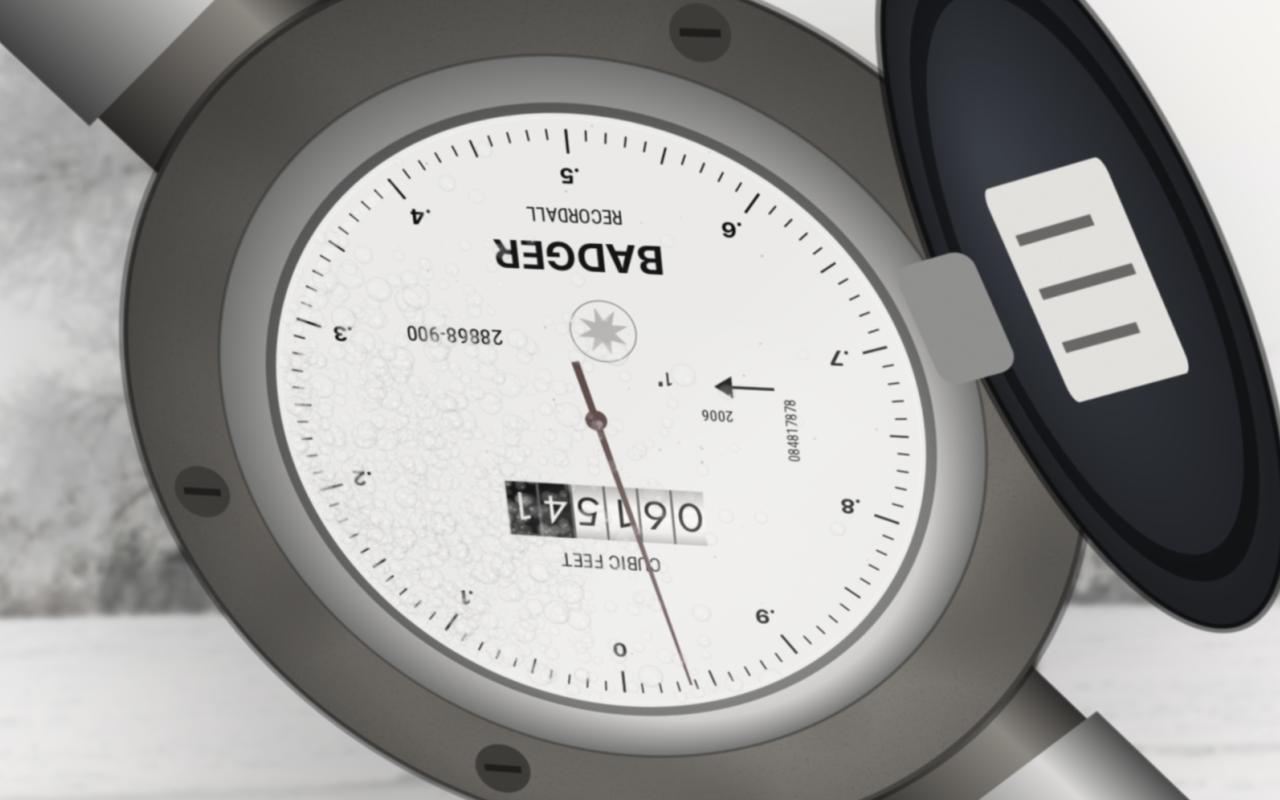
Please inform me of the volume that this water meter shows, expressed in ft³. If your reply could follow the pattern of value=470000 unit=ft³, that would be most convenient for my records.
value=61540.96 unit=ft³
